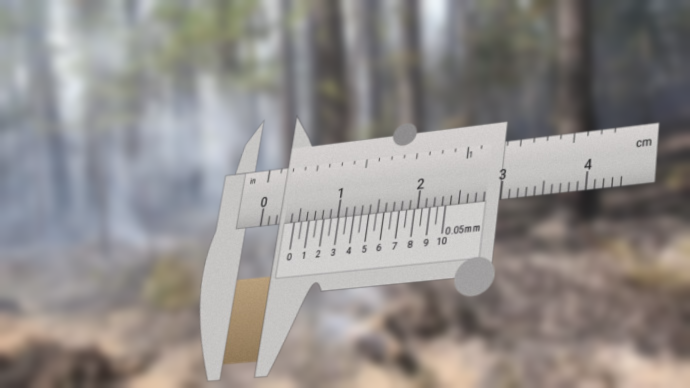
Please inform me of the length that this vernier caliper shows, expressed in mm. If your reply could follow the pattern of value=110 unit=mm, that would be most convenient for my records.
value=4.4 unit=mm
